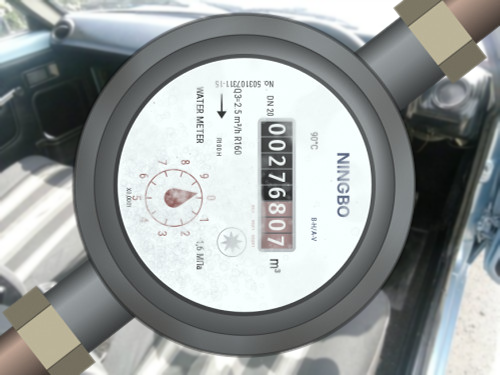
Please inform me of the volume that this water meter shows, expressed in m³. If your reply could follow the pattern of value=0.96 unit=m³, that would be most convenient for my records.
value=276.8069 unit=m³
